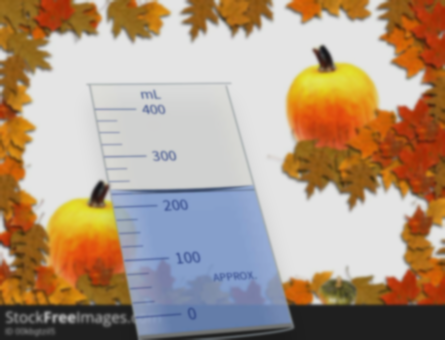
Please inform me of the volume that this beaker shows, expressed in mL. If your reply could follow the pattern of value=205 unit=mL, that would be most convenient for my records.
value=225 unit=mL
